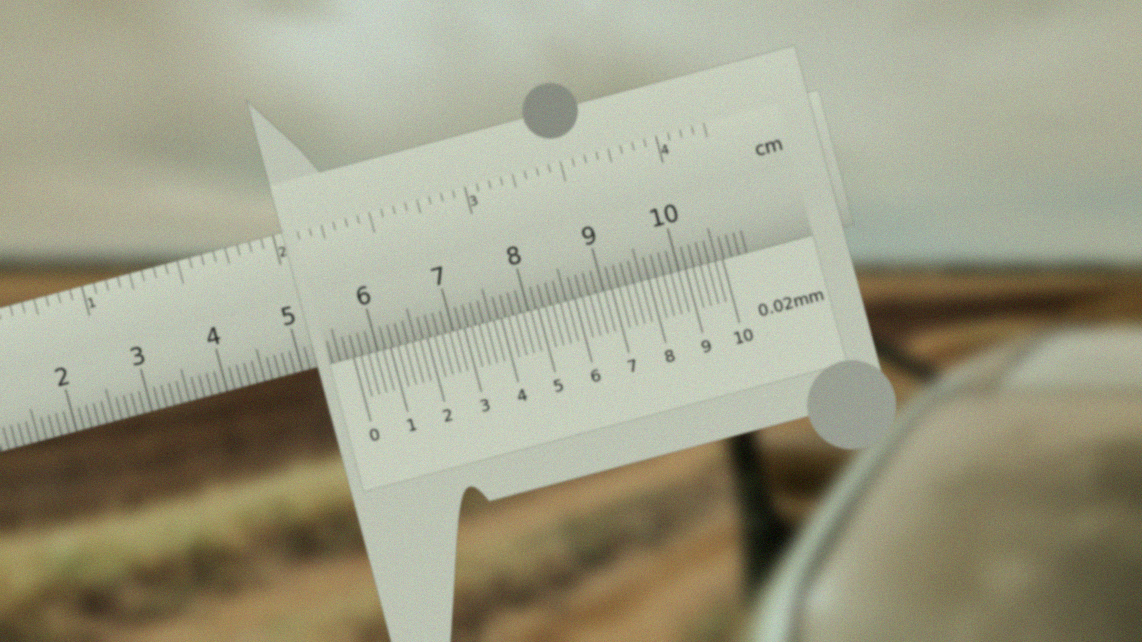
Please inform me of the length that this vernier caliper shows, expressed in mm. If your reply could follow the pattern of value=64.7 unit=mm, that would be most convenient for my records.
value=56.8 unit=mm
